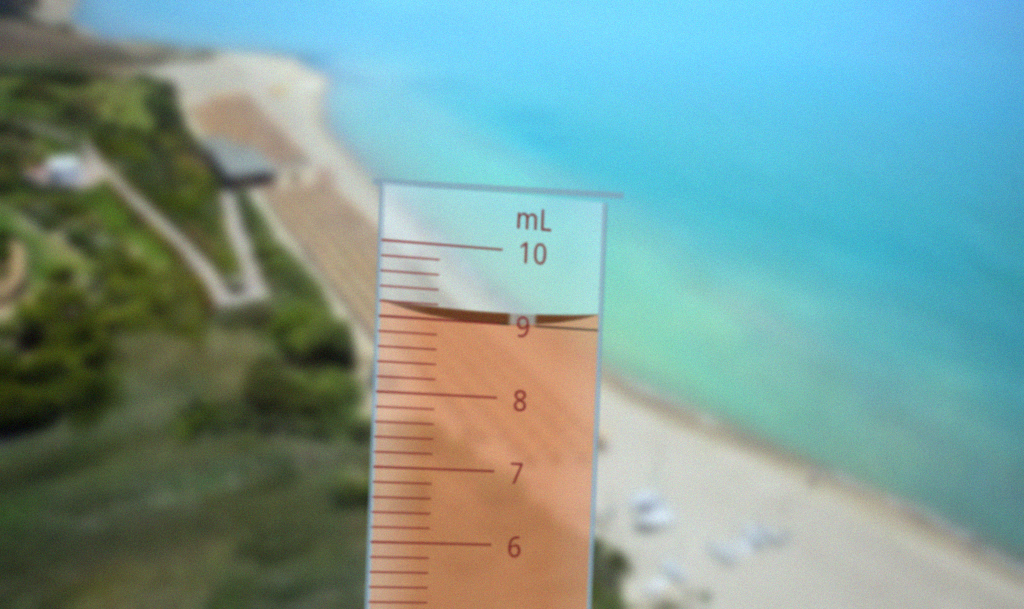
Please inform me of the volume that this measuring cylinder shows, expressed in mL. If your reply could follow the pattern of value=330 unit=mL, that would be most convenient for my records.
value=9 unit=mL
